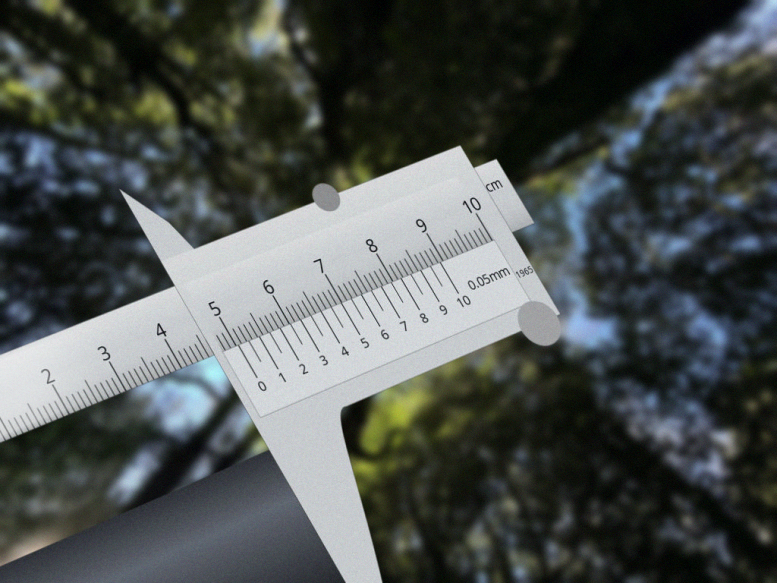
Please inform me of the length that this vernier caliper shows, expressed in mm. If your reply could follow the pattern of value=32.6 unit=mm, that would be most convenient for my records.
value=50.4 unit=mm
